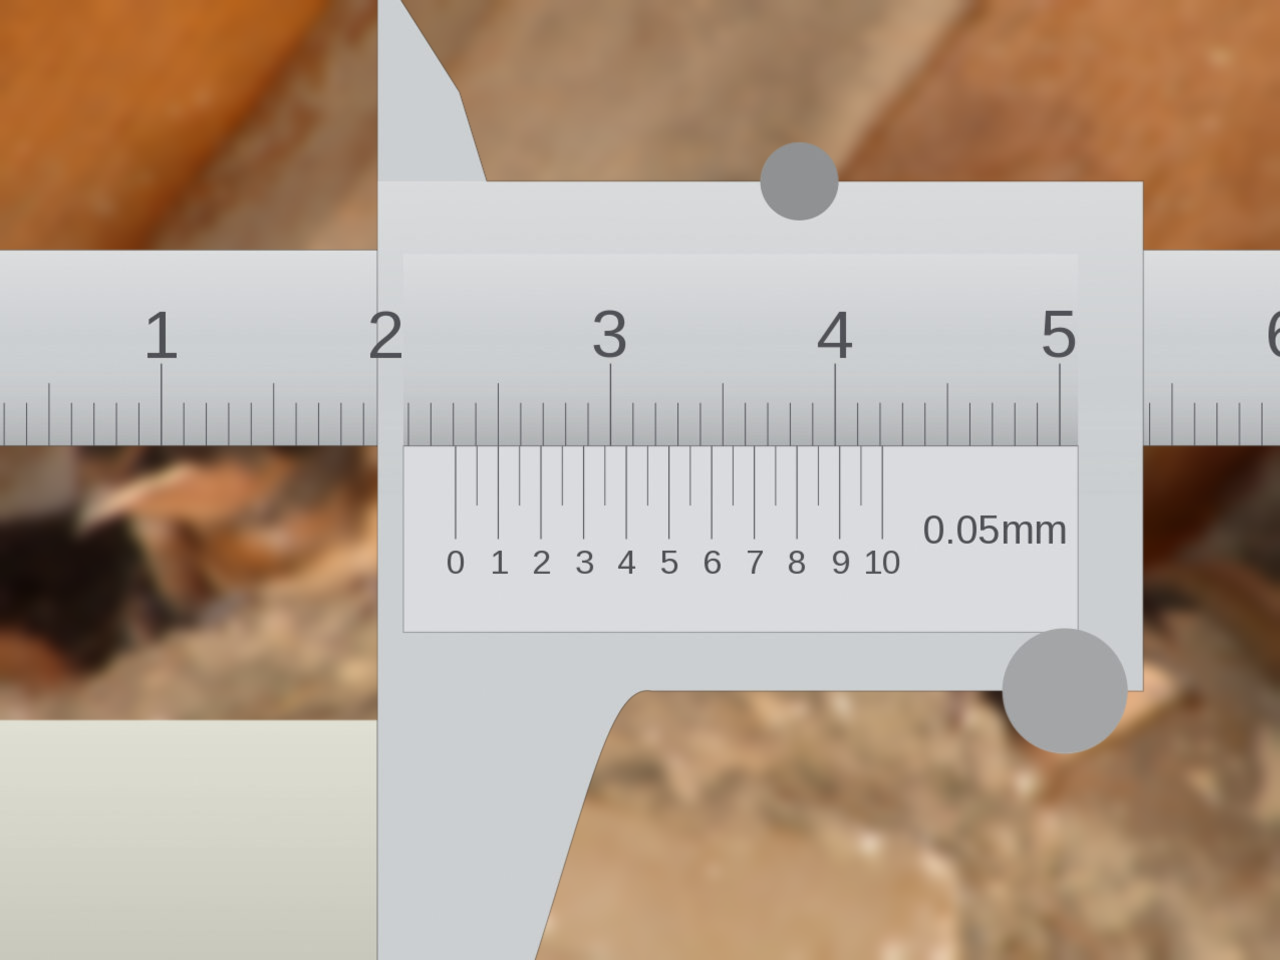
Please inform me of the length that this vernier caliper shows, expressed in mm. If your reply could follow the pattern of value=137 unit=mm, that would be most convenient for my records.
value=23.1 unit=mm
